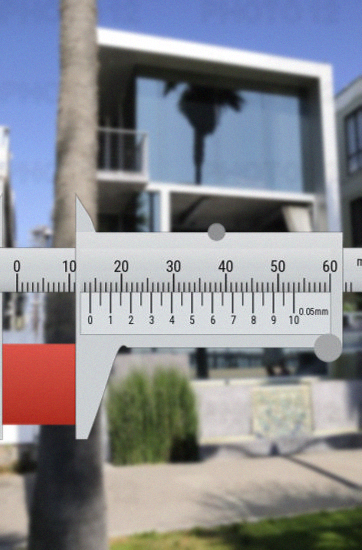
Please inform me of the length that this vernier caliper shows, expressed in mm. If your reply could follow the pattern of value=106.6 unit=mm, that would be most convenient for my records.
value=14.0 unit=mm
